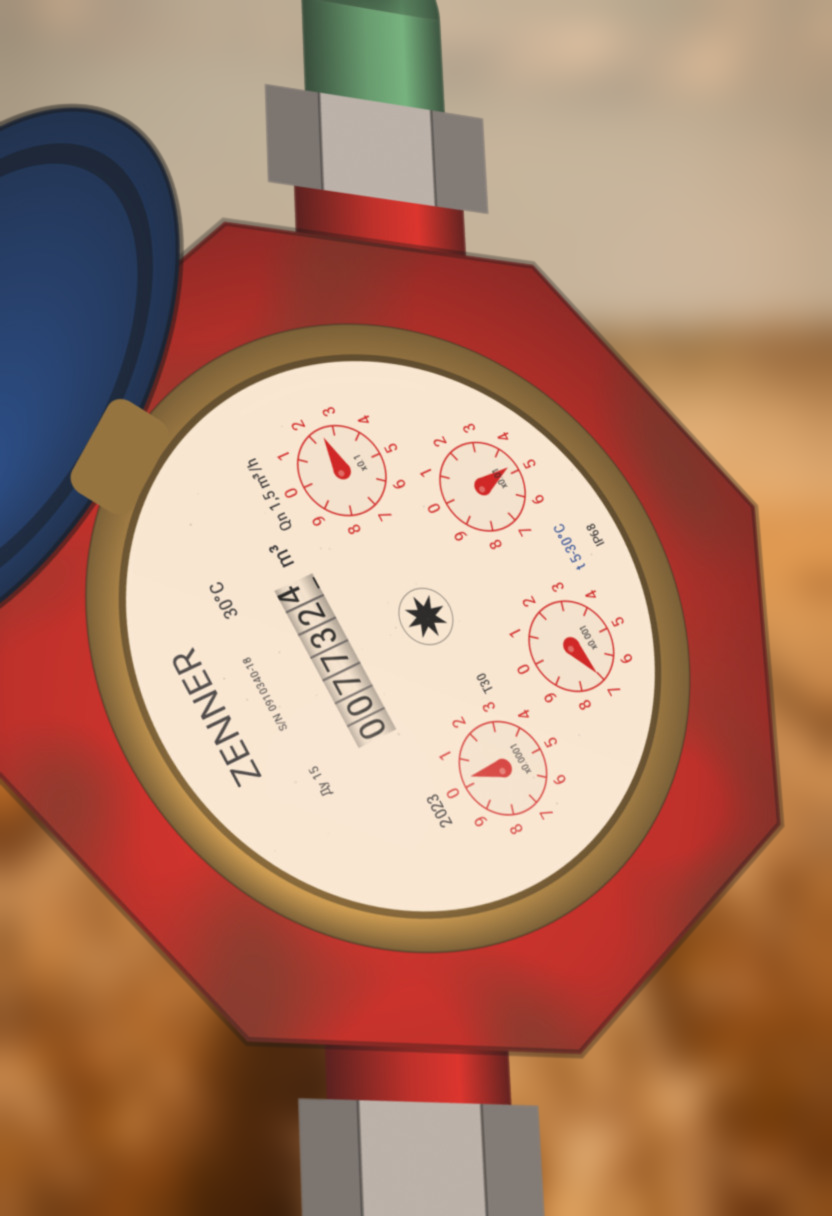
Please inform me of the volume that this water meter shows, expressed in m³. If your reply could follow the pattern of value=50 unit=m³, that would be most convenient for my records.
value=77324.2470 unit=m³
